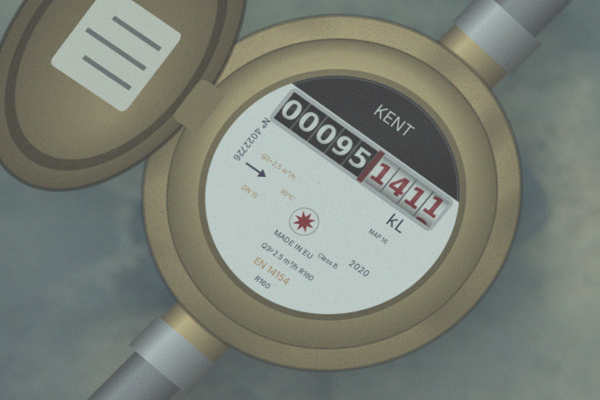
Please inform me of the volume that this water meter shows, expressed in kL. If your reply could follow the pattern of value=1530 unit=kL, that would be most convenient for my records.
value=95.1411 unit=kL
